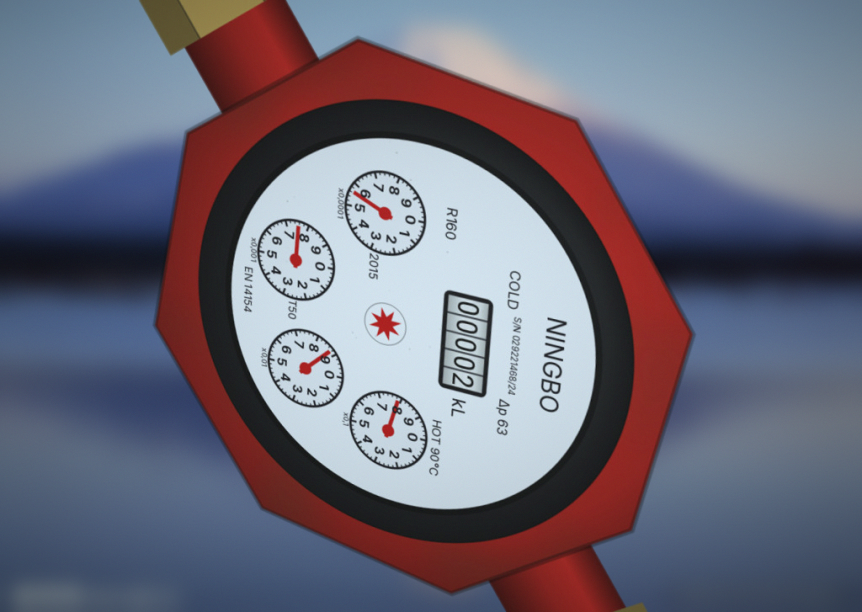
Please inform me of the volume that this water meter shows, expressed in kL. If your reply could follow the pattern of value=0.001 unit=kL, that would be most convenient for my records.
value=2.7875 unit=kL
